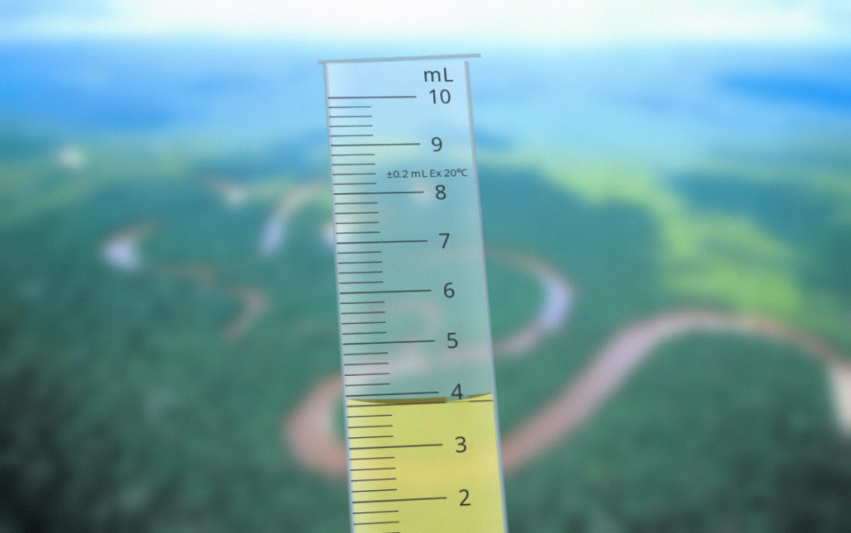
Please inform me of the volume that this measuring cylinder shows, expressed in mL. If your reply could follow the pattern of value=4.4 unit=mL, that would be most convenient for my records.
value=3.8 unit=mL
